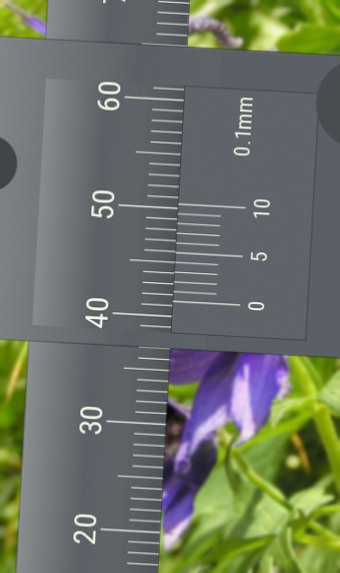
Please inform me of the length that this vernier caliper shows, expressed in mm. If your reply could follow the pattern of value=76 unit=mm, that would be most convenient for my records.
value=41.4 unit=mm
